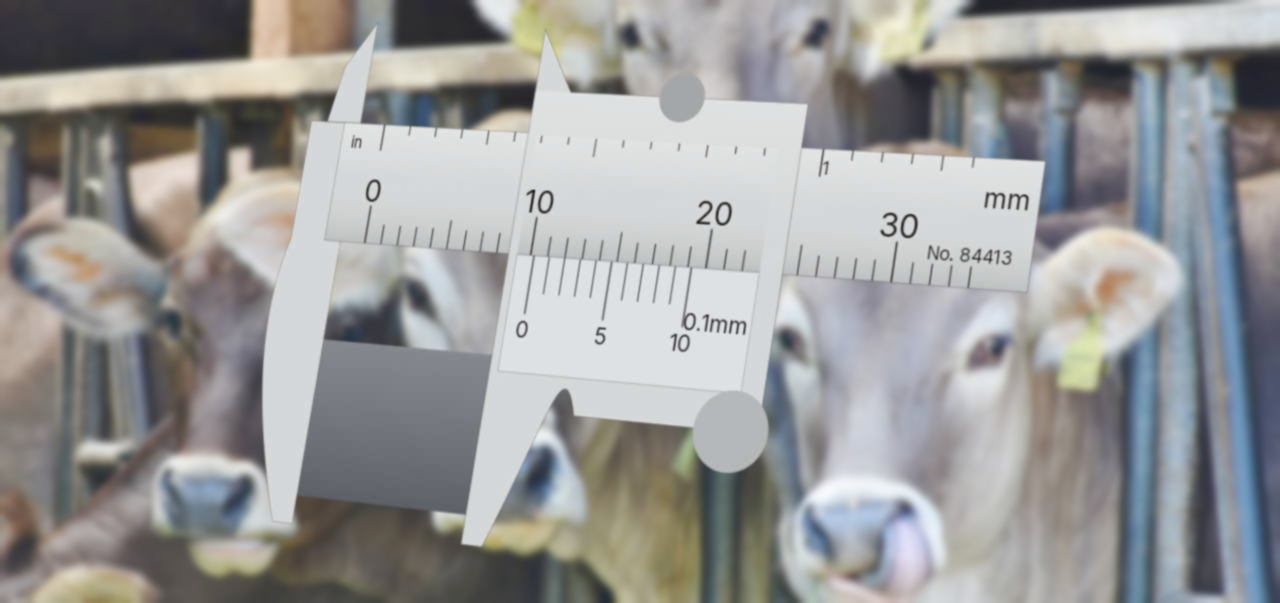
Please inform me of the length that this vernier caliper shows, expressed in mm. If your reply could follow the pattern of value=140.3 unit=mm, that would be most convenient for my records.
value=10.2 unit=mm
